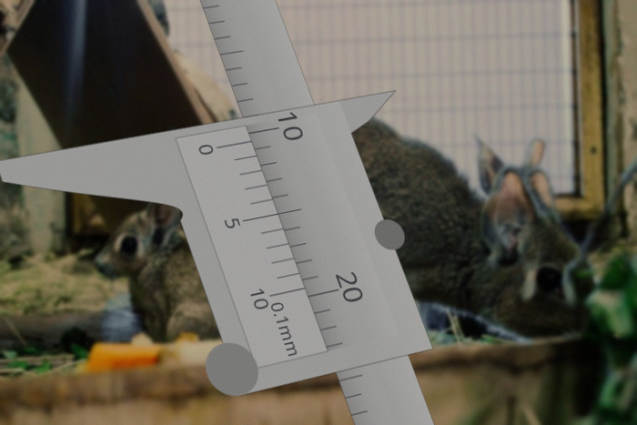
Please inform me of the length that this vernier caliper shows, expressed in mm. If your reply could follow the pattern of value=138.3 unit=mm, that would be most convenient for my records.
value=10.5 unit=mm
